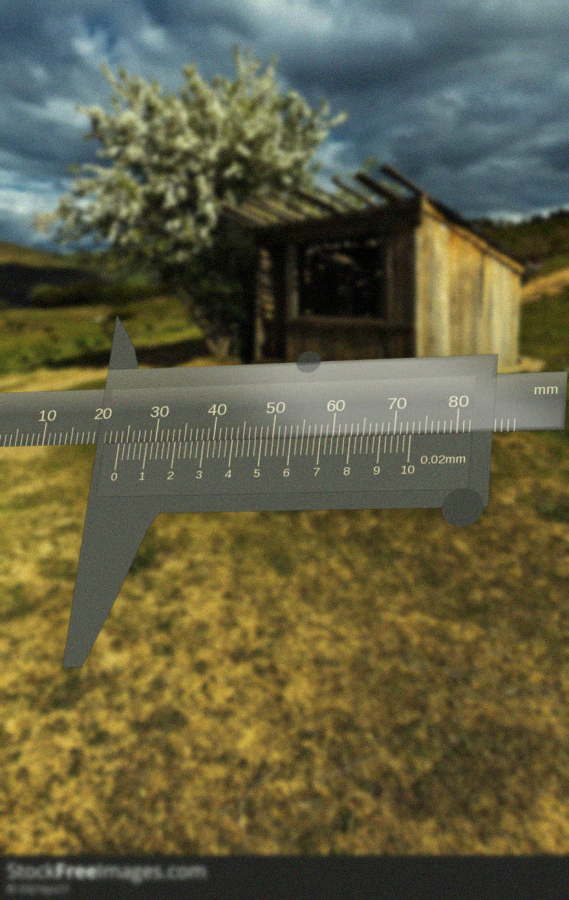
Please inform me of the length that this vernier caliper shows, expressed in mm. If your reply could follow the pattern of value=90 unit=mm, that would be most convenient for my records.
value=23.6 unit=mm
